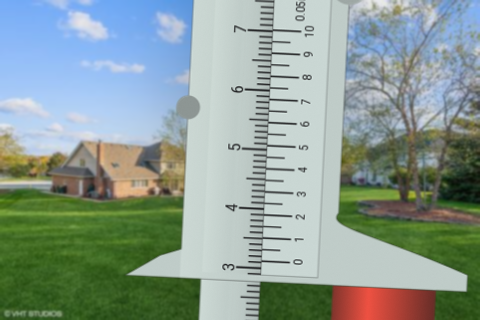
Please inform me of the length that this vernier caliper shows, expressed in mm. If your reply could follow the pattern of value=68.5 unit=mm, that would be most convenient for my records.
value=31.2 unit=mm
